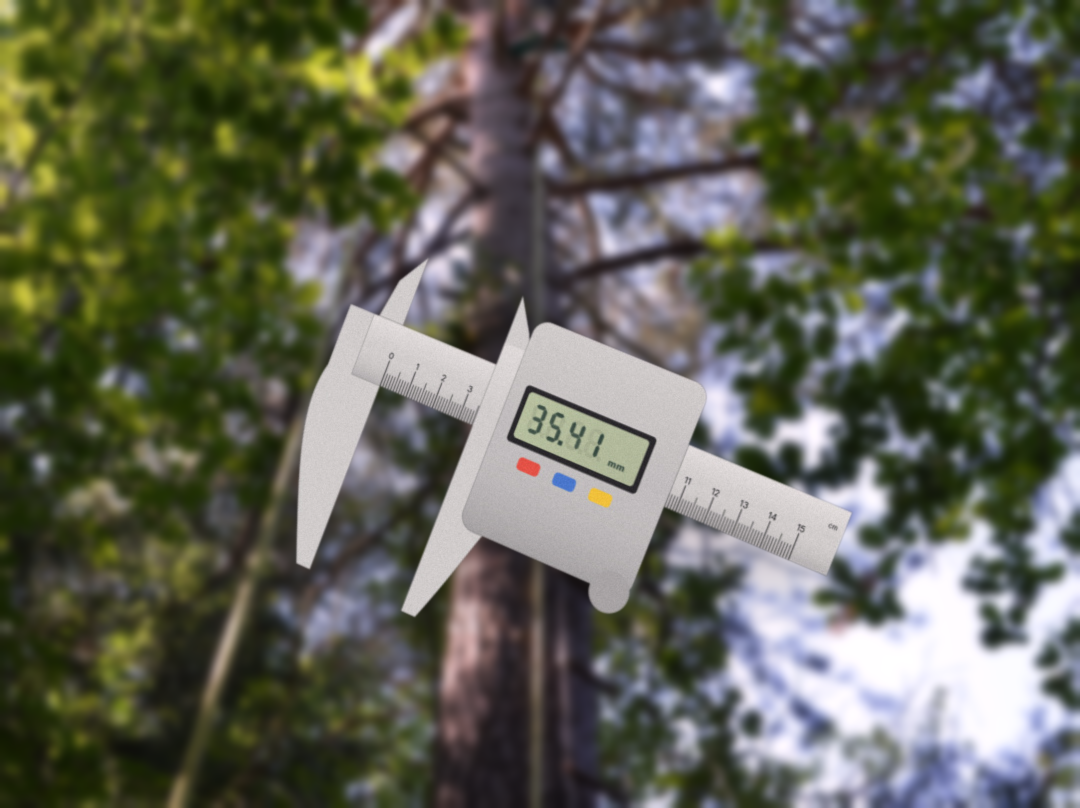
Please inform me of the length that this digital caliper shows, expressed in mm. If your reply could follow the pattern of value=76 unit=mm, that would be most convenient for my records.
value=35.41 unit=mm
